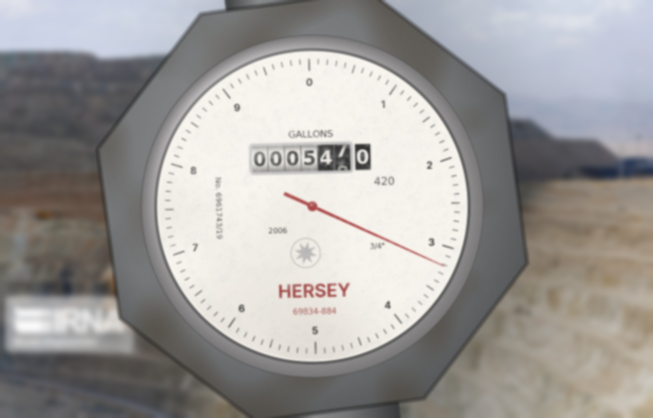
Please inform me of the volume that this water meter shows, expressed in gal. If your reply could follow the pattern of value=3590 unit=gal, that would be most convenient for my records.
value=5473.2 unit=gal
